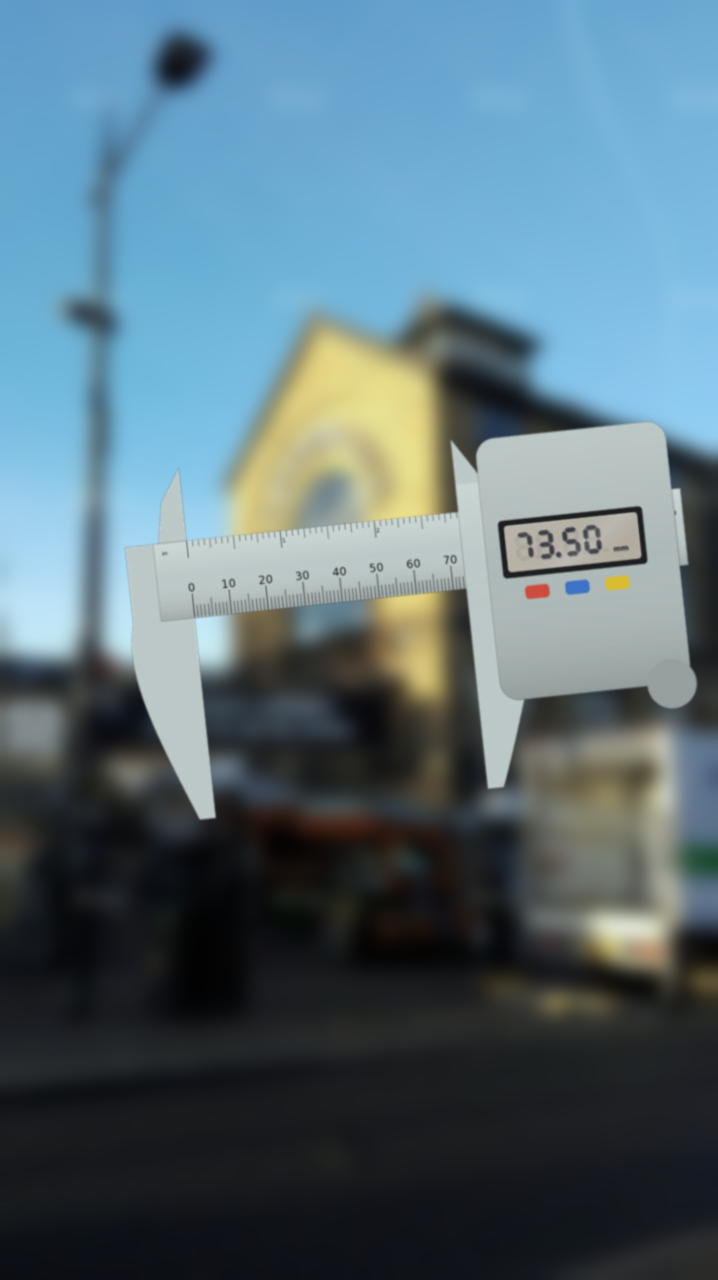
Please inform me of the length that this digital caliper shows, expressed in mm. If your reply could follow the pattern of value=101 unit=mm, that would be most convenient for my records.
value=73.50 unit=mm
